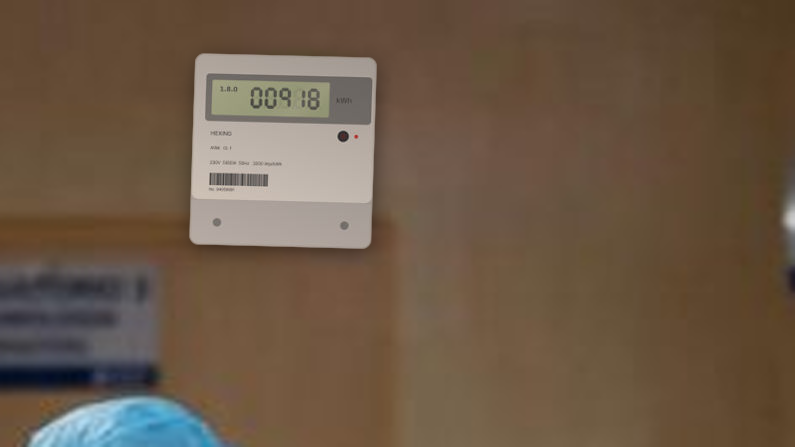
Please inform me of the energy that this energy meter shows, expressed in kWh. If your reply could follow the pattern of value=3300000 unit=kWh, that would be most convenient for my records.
value=918 unit=kWh
